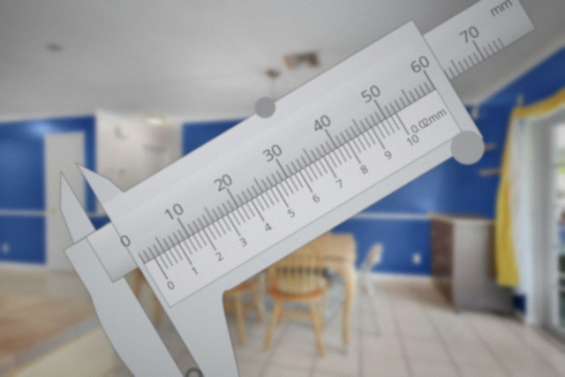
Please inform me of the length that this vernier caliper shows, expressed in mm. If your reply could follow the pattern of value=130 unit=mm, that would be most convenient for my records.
value=3.0 unit=mm
